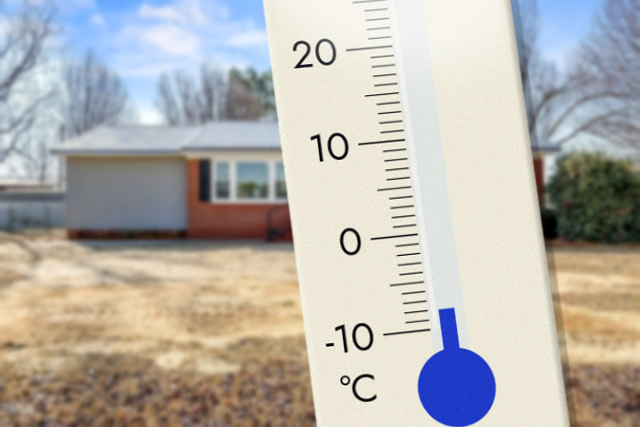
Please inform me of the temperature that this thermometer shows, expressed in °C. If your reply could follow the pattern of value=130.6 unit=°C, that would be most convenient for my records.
value=-8 unit=°C
